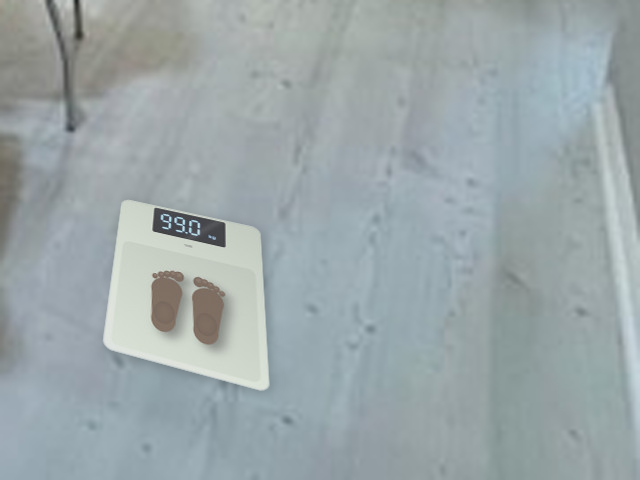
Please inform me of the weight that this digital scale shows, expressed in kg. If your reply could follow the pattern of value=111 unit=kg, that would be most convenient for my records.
value=99.0 unit=kg
